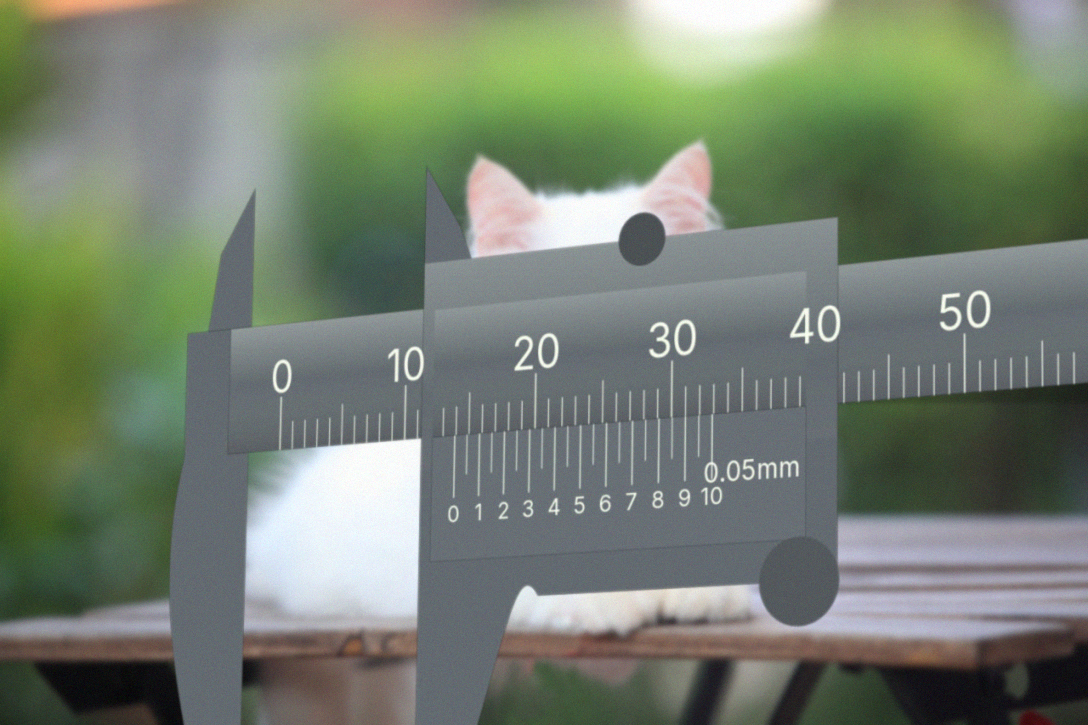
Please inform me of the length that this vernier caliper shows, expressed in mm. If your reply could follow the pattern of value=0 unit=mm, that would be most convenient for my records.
value=13.9 unit=mm
